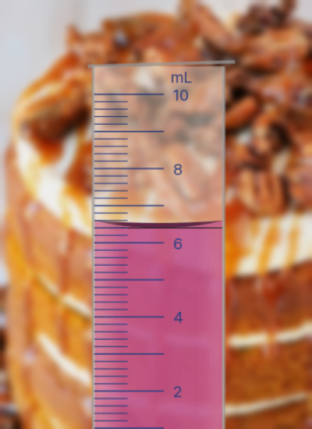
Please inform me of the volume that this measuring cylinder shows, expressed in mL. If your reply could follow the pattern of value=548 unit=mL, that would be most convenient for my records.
value=6.4 unit=mL
